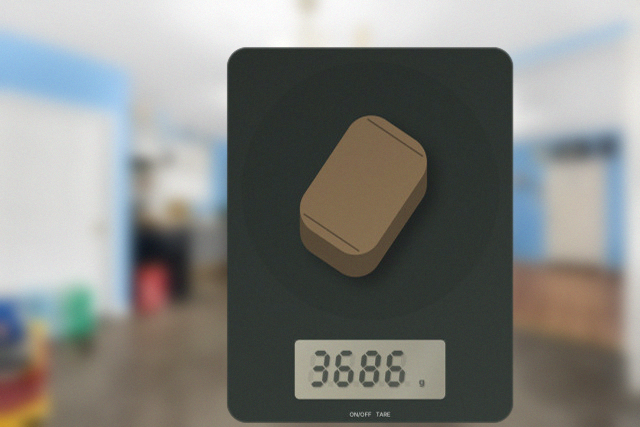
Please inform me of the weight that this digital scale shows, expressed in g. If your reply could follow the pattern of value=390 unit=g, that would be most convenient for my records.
value=3686 unit=g
